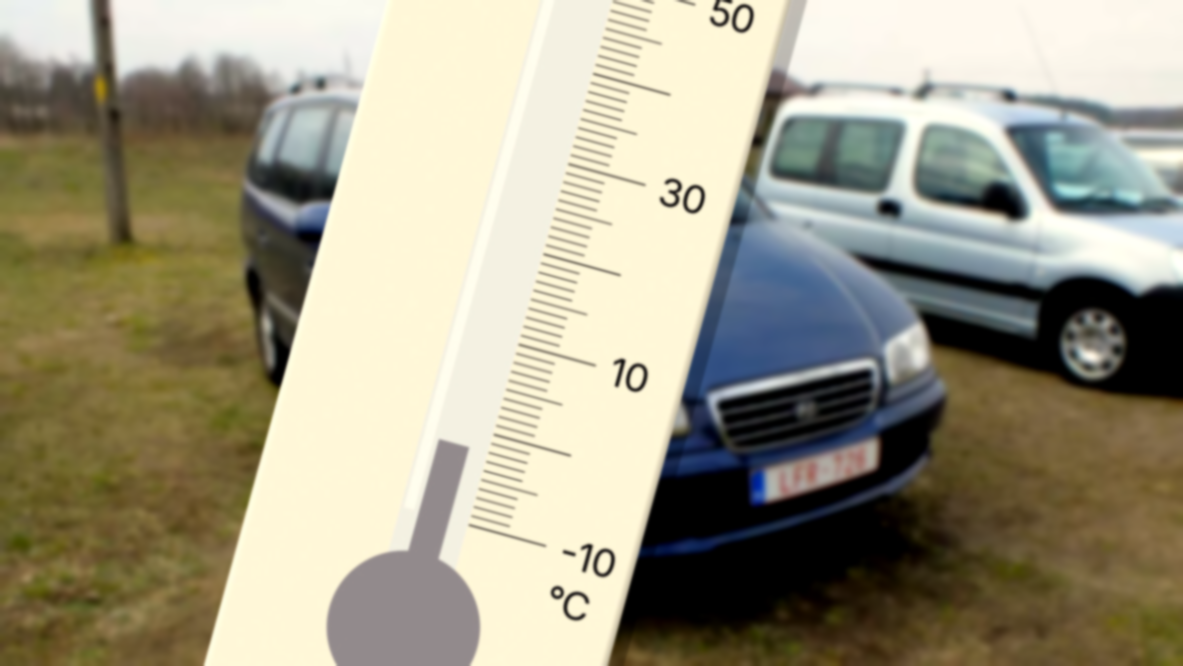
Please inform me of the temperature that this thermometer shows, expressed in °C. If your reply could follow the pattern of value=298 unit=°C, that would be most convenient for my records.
value=-2 unit=°C
